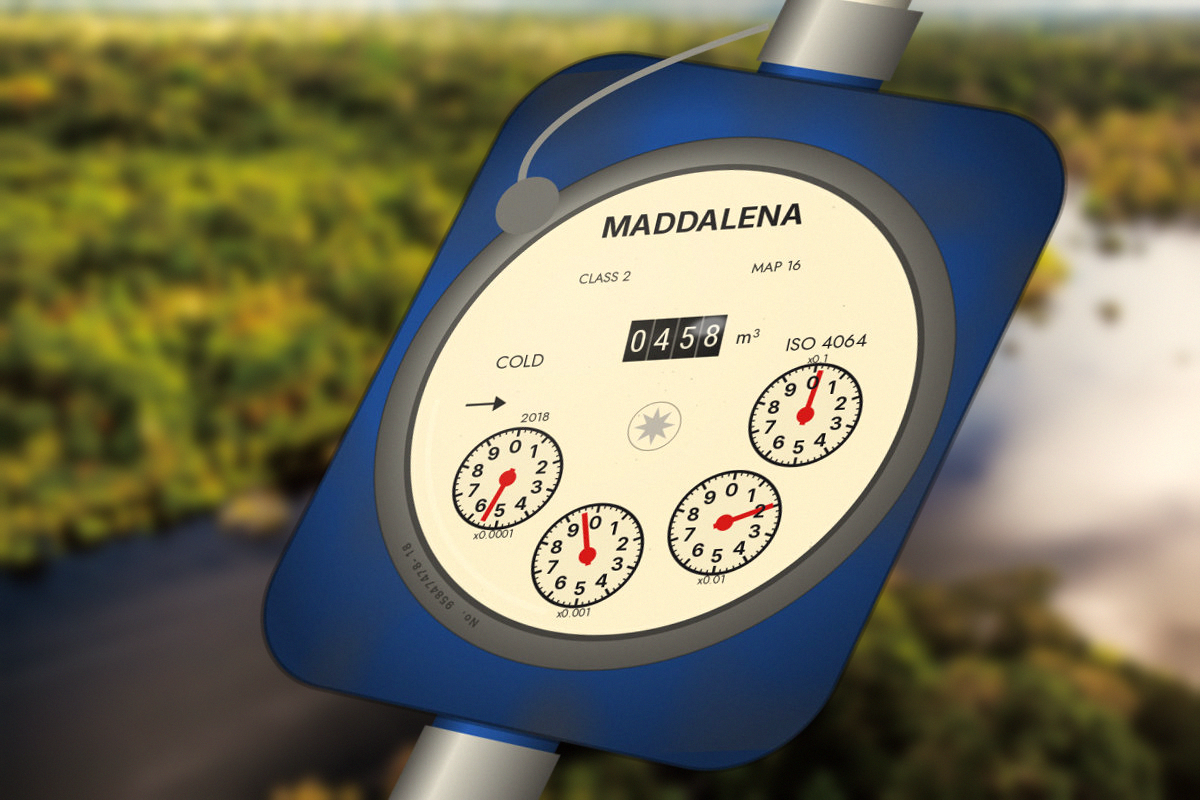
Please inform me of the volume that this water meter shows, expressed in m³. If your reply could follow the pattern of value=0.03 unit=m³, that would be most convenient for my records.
value=458.0195 unit=m³
